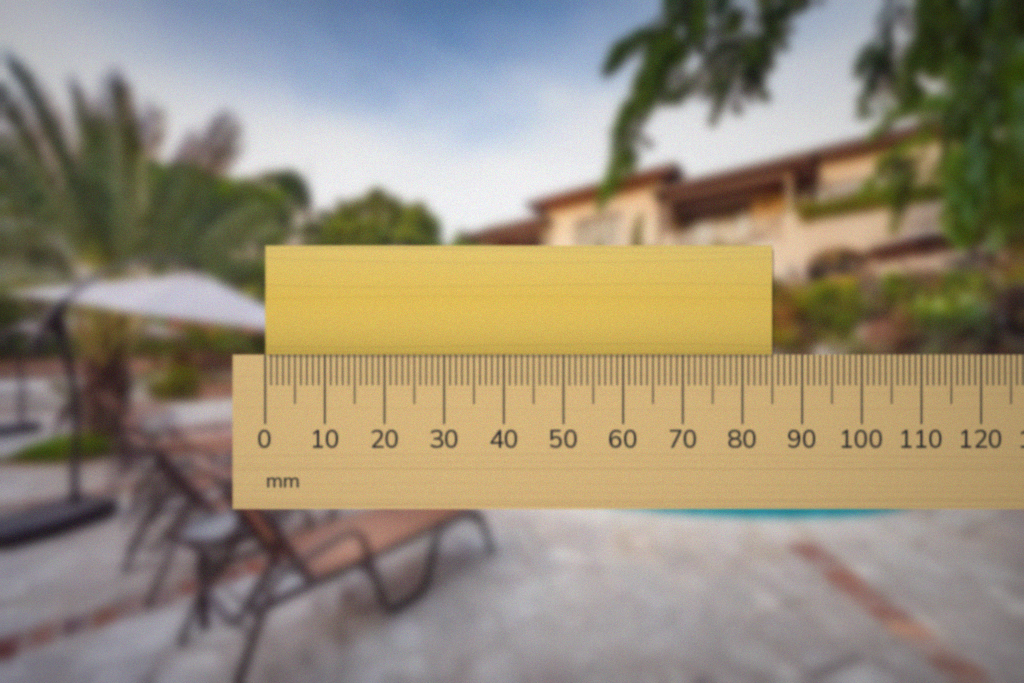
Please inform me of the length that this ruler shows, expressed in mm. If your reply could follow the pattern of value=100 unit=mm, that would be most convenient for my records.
value=85 unit=mm
